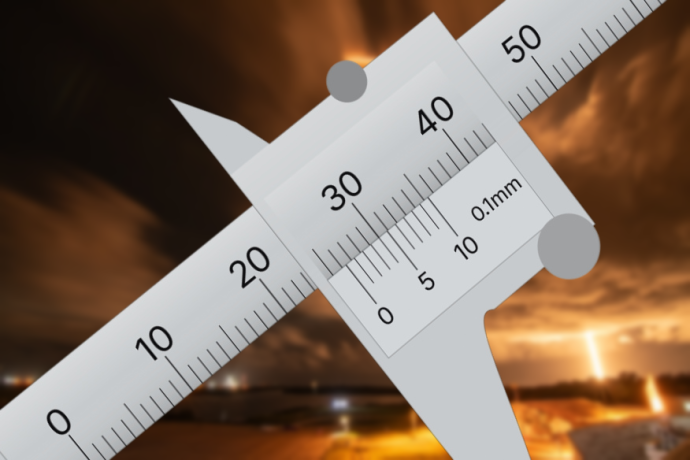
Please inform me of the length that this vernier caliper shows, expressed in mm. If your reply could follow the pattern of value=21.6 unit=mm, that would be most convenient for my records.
value=26.4 unit=mm
